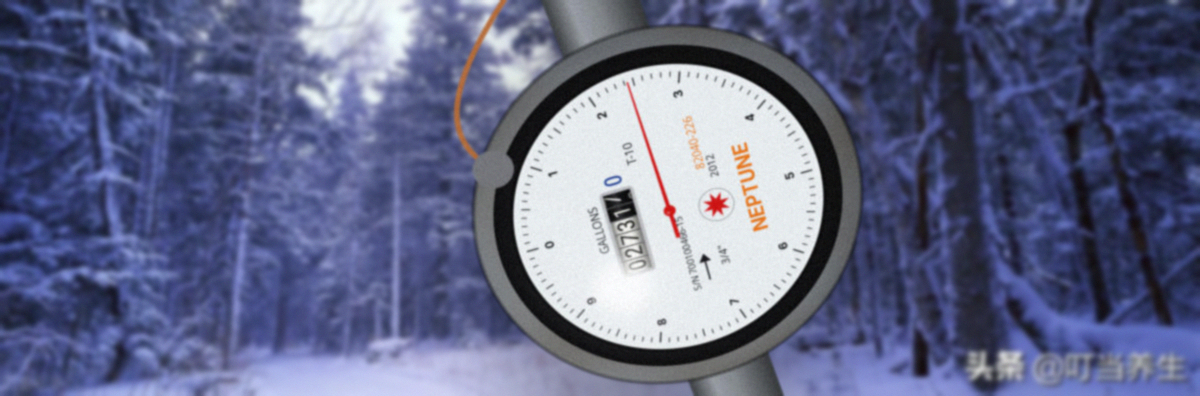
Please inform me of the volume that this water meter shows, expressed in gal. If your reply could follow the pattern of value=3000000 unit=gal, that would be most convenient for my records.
value=273172.4 unit=gal
